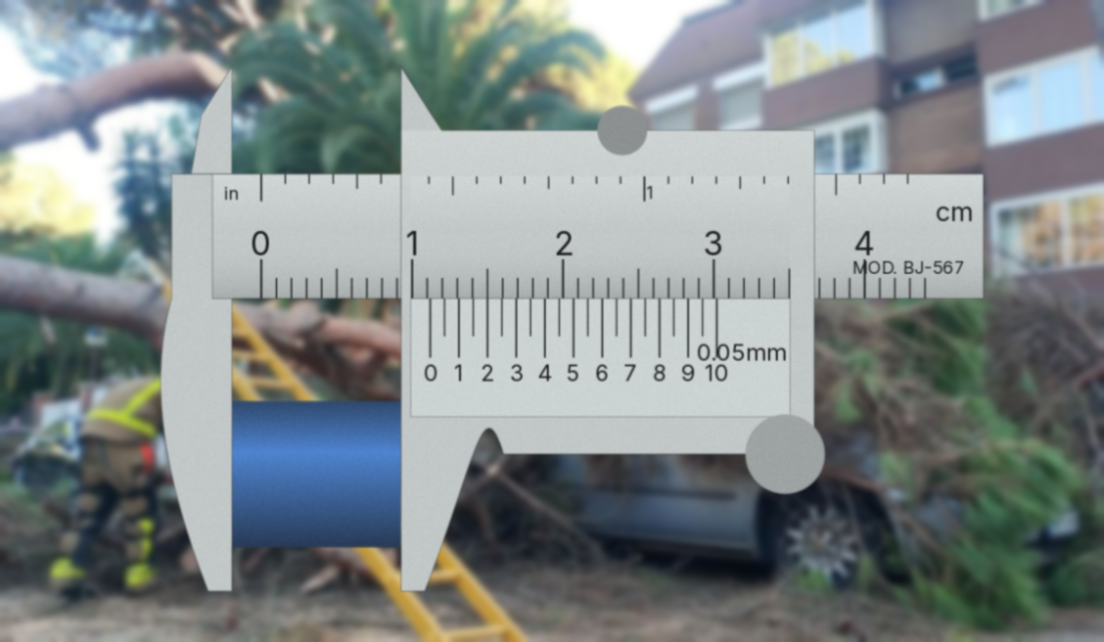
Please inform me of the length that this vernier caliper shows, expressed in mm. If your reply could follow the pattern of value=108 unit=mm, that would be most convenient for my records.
value=11.2 unit=mm
